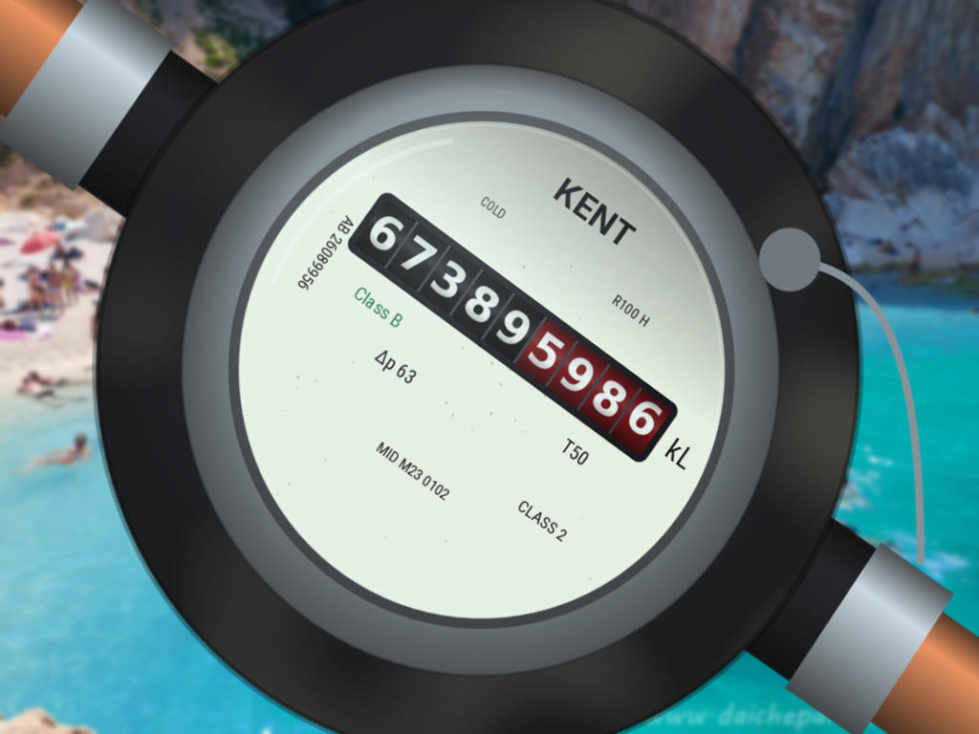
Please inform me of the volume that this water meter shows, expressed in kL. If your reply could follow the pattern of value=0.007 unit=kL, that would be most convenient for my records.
value=67389.5986 unit=kL
